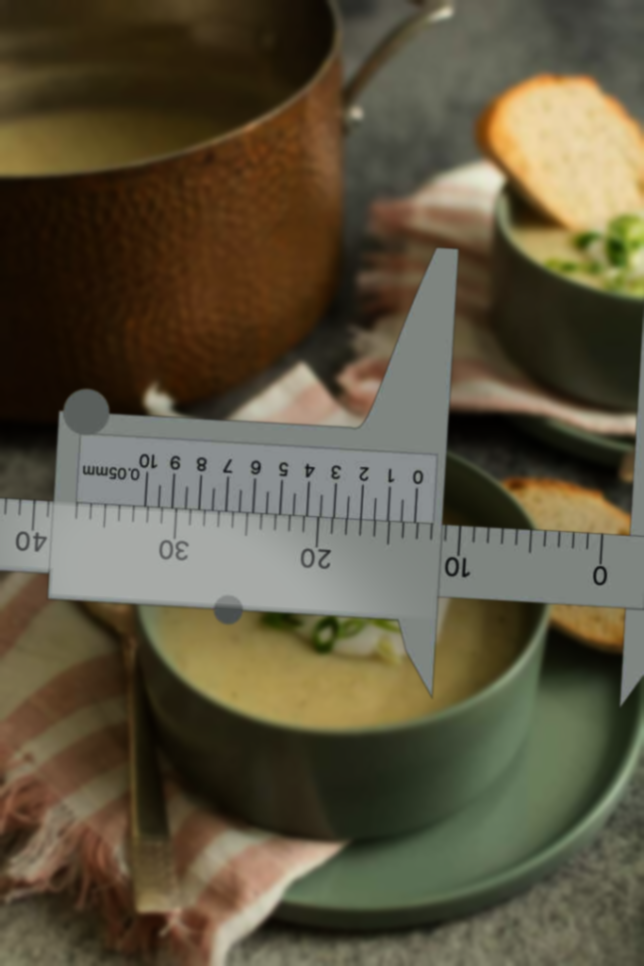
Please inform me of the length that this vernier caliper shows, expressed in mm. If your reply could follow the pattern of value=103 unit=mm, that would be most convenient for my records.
value=13.2 unit=mm
